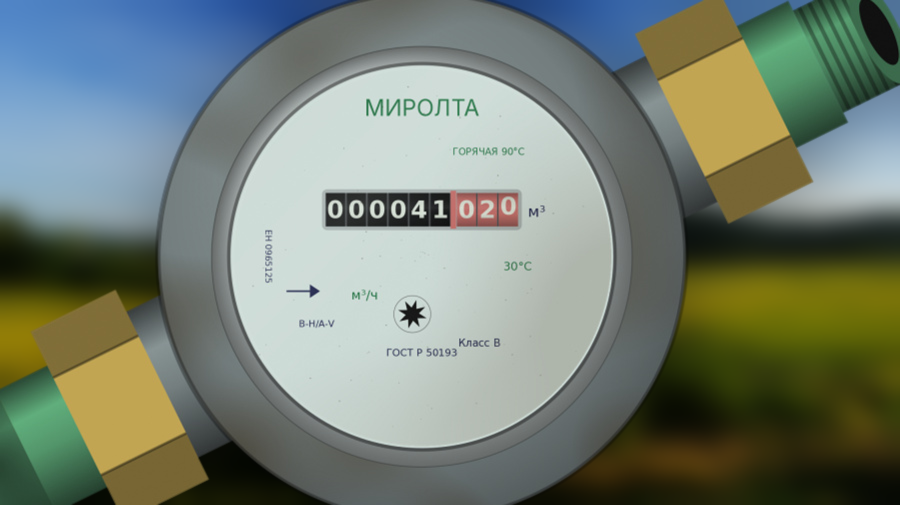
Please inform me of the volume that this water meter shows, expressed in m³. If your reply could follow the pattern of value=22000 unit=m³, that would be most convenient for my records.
value=41.020 unit=m³
